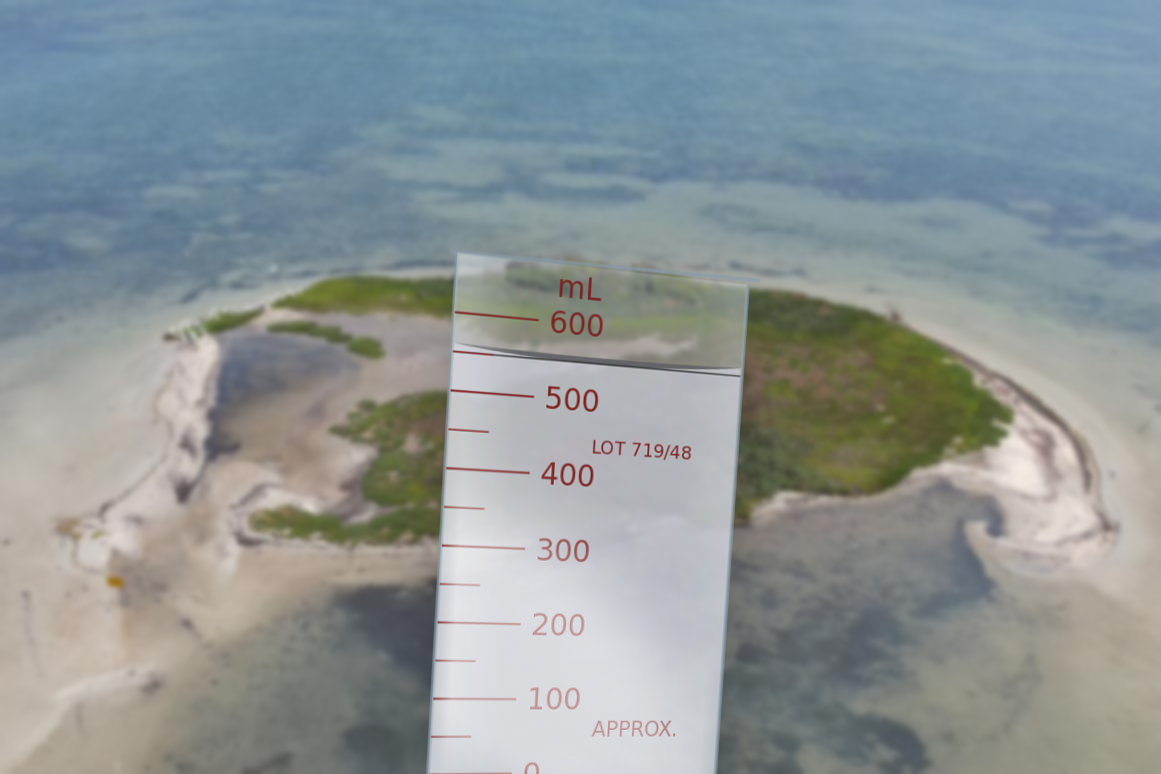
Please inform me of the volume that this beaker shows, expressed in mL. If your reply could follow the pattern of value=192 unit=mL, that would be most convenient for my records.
value=550 unit=mL
